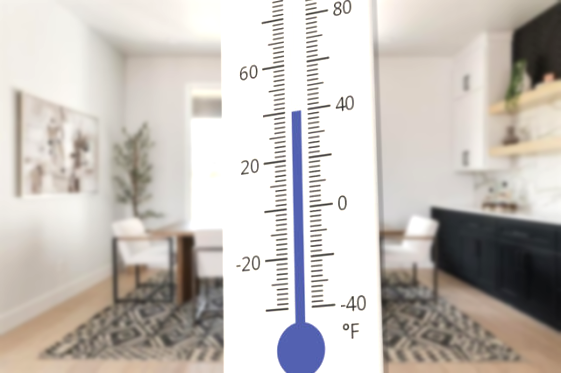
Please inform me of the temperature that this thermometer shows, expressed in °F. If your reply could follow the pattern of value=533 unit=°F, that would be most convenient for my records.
value=40 unit=°F
